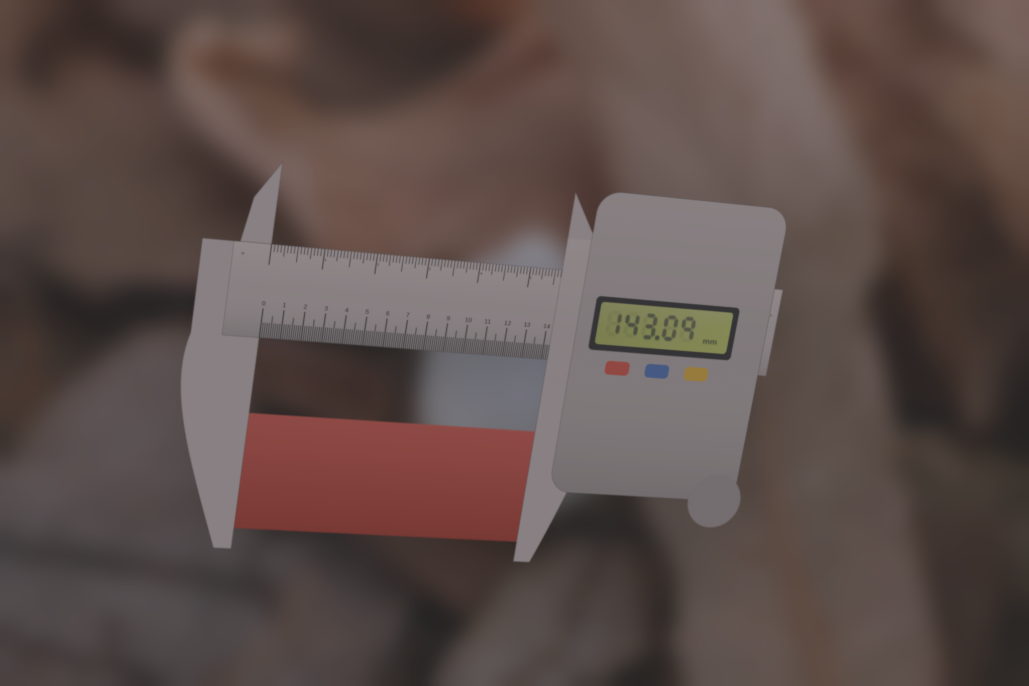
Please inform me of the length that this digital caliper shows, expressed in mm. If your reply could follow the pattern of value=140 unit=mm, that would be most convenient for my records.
value=143.09 unit=mm
